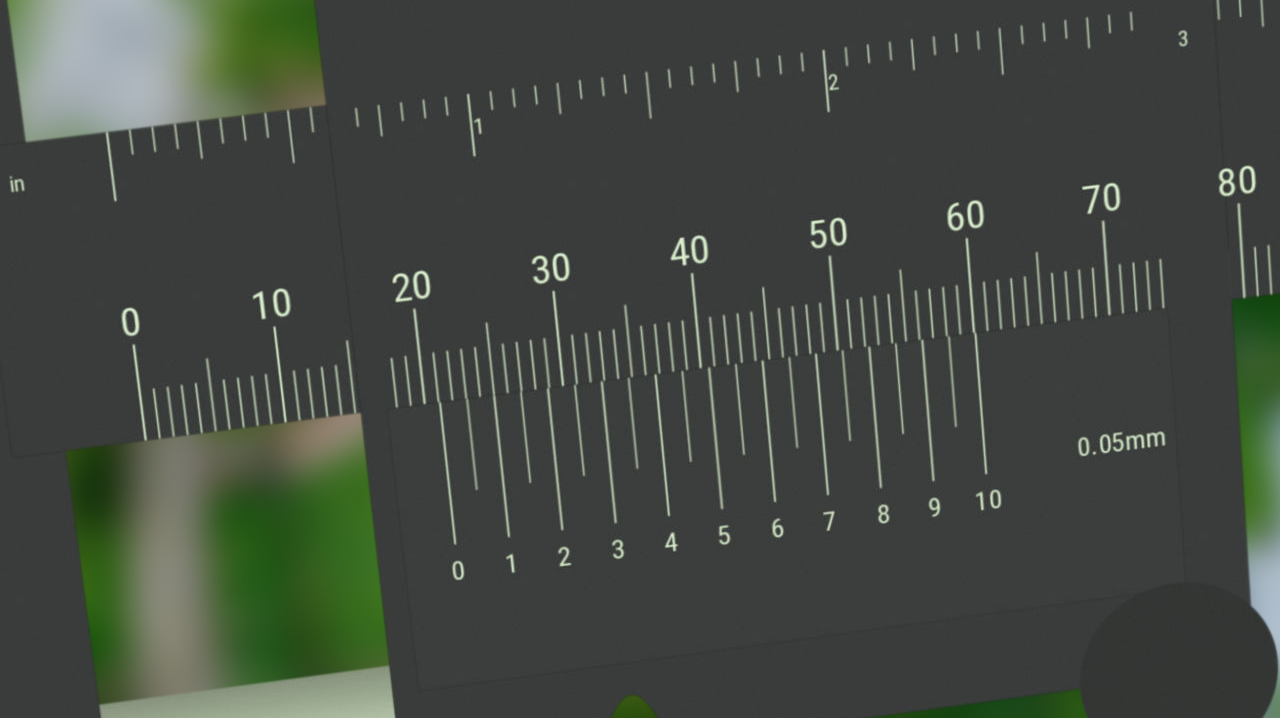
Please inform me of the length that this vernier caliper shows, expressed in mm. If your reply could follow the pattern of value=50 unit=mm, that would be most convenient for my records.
value=21.1 unit=mm
